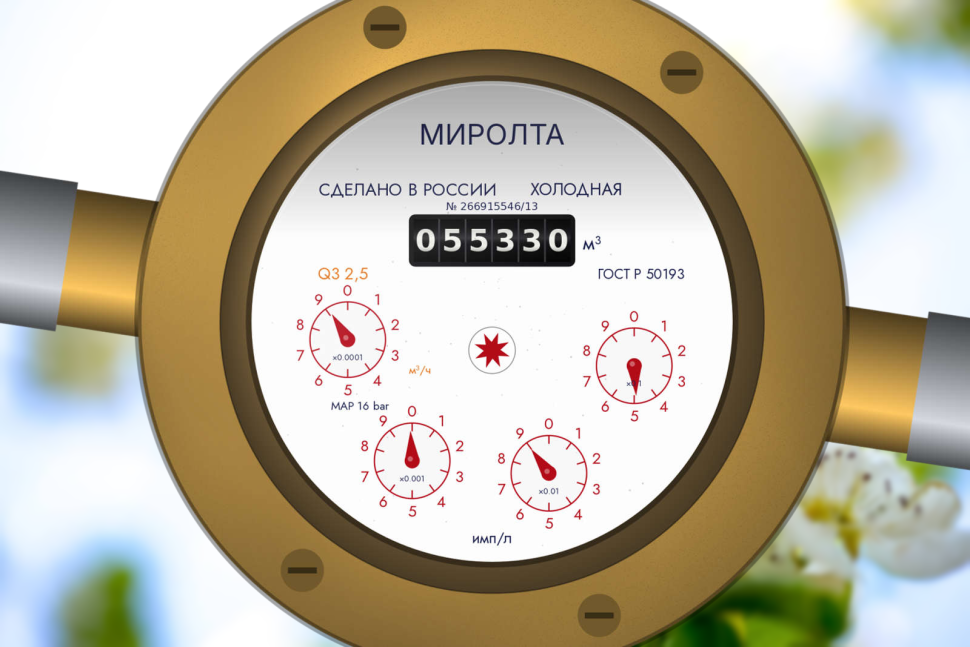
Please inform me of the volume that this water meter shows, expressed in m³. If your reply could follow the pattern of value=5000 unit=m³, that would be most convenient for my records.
value=55330.4899 unit=m³
